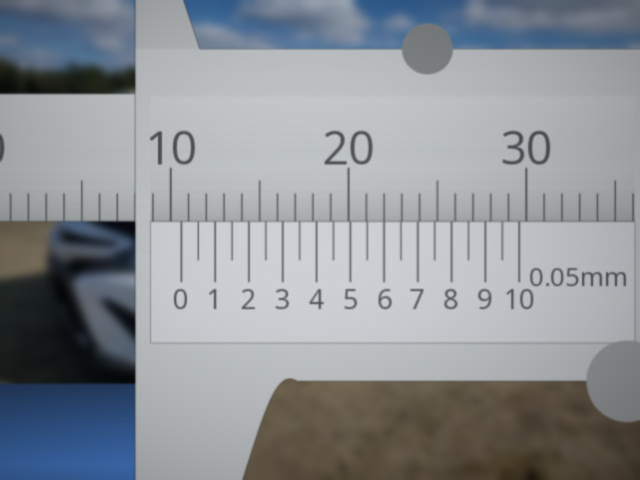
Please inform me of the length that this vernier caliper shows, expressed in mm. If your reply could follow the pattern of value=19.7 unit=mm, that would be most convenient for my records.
value=10.6 unit=mm
